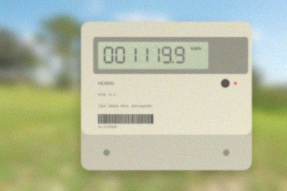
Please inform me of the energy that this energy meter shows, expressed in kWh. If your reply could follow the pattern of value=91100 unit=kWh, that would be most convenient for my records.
value=1119.9 unit=kWh
